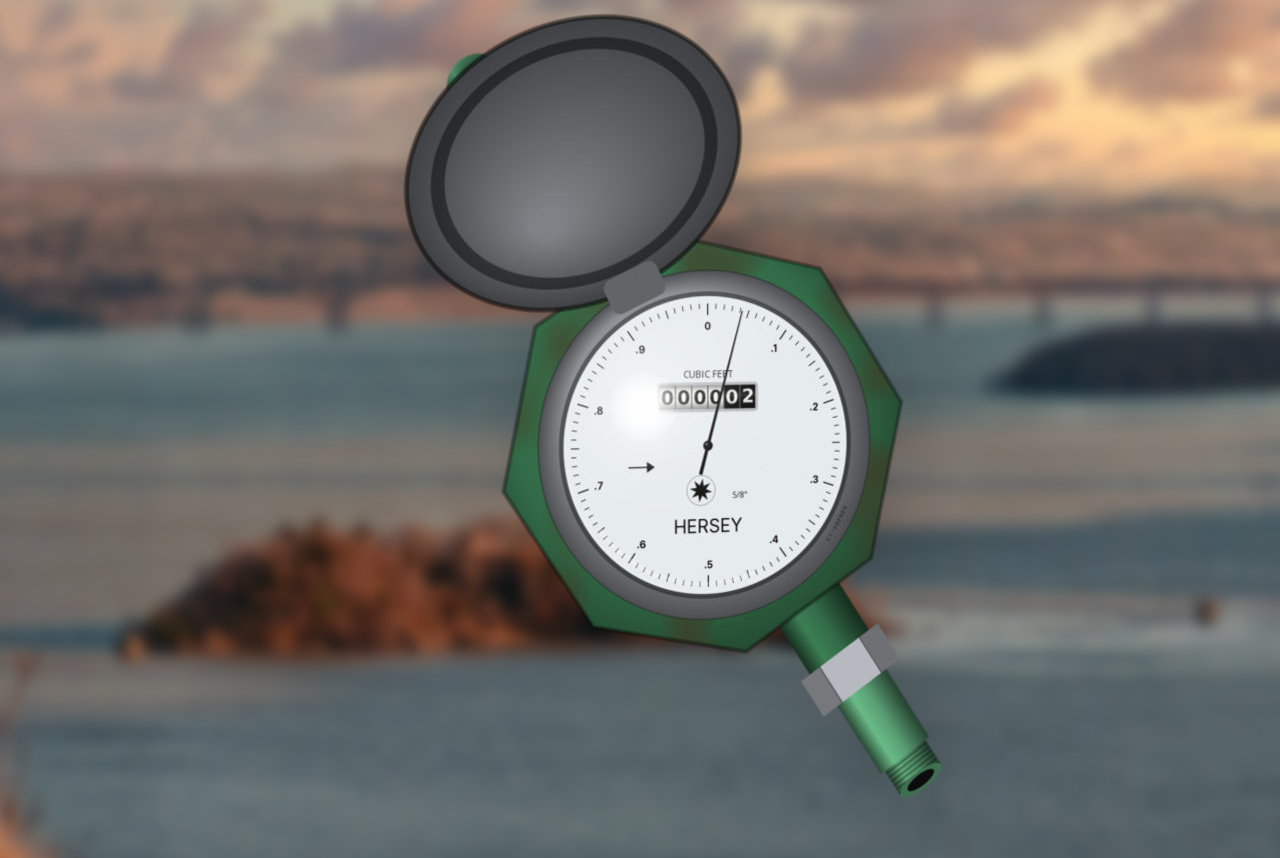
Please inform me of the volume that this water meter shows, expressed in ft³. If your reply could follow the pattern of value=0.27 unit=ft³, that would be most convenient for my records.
value=2.04 unit=ft³
